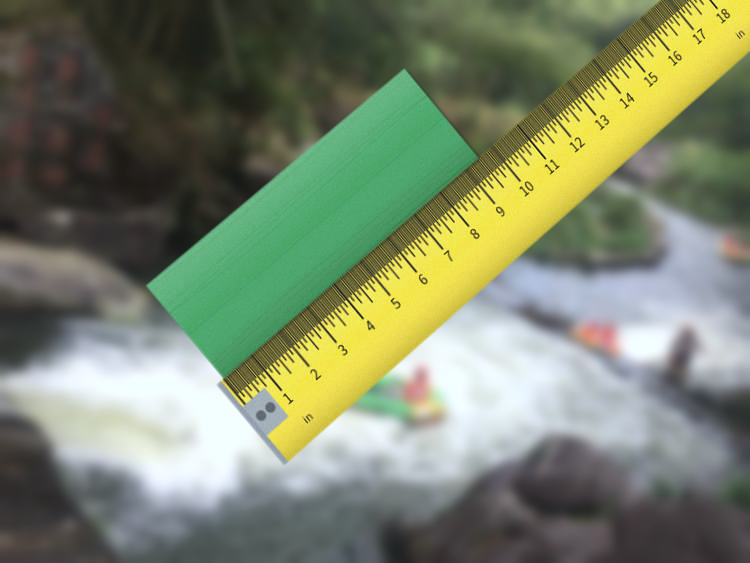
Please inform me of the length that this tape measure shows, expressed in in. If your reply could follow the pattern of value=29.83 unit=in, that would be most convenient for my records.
value=9.5 unit=in
